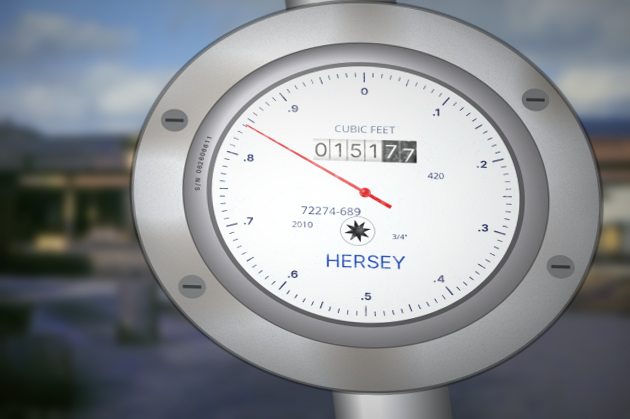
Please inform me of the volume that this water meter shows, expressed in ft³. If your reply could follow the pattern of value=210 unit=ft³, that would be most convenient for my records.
value=15176.84 unit=ft³
